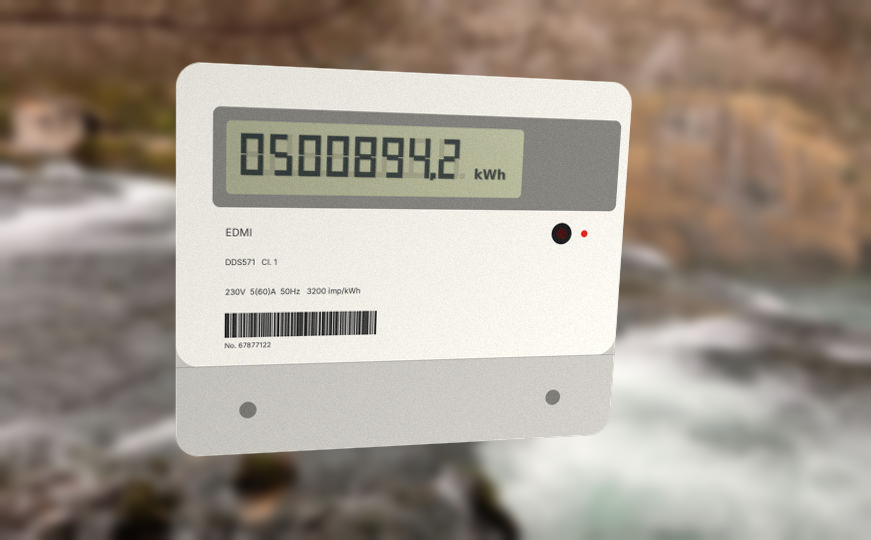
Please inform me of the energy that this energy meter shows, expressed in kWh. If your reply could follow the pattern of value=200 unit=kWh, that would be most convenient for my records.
value=500894.2 unit=kWh
